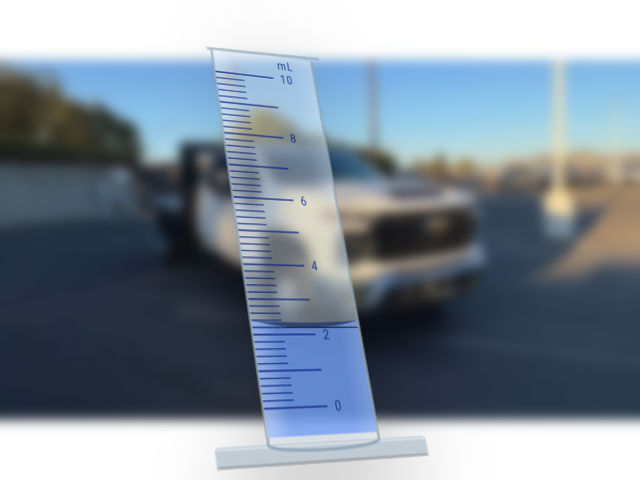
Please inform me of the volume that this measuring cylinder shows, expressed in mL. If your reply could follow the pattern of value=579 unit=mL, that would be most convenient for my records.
value=2.2 unit=mL
